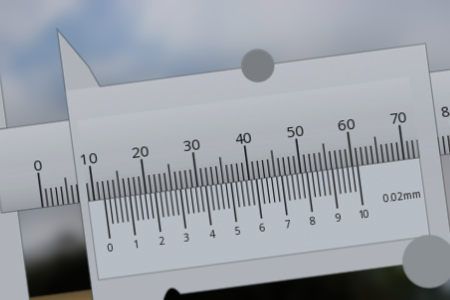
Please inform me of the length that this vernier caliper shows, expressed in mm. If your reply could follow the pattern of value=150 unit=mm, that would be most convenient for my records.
value=12.0 unit=mm
